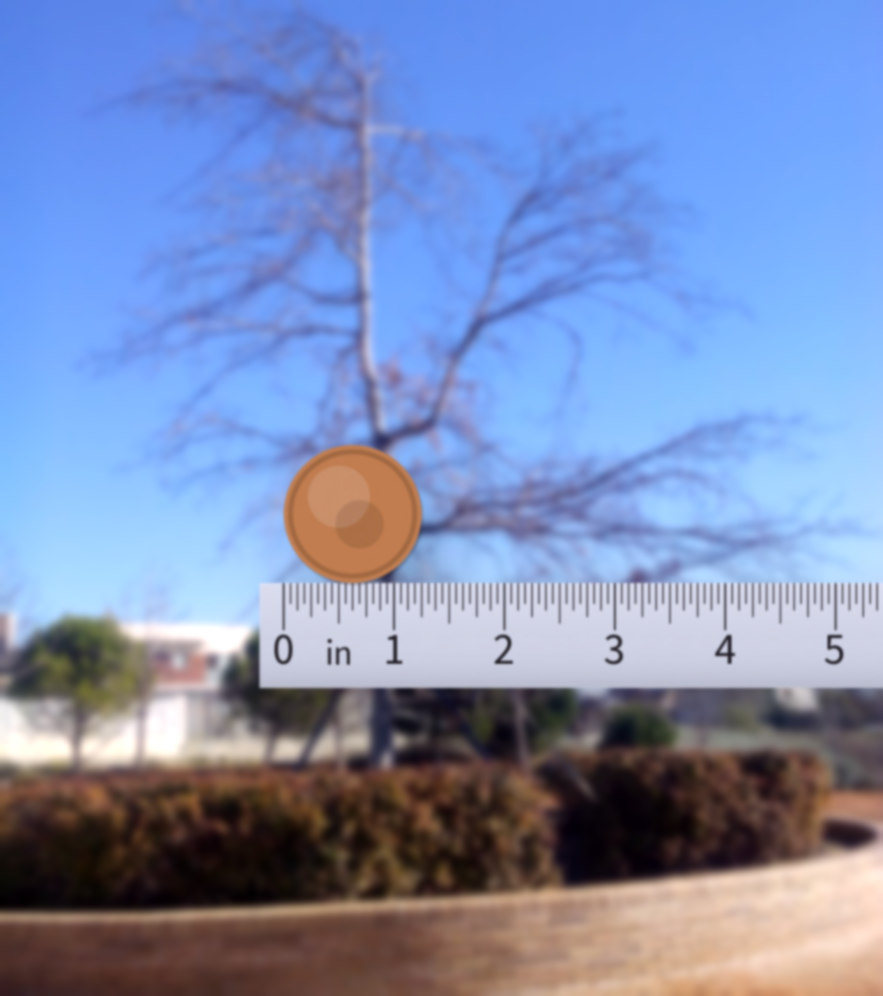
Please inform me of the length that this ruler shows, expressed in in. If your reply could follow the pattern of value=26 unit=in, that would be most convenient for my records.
value=1.25 unit=in
